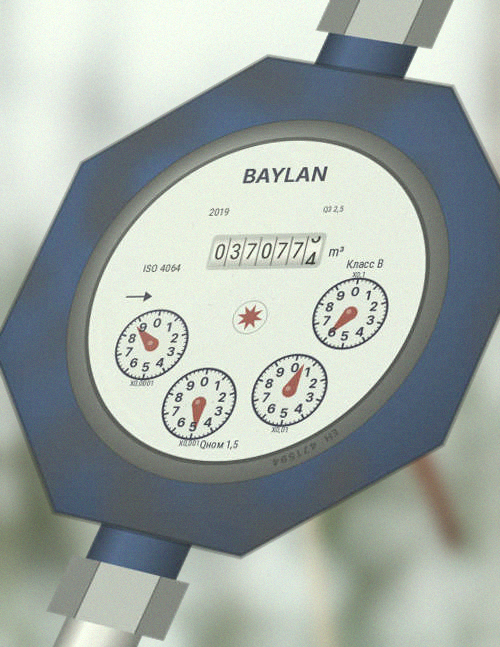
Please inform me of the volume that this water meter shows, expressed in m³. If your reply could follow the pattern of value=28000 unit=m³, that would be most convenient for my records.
value=370773.6048 unit=m³
